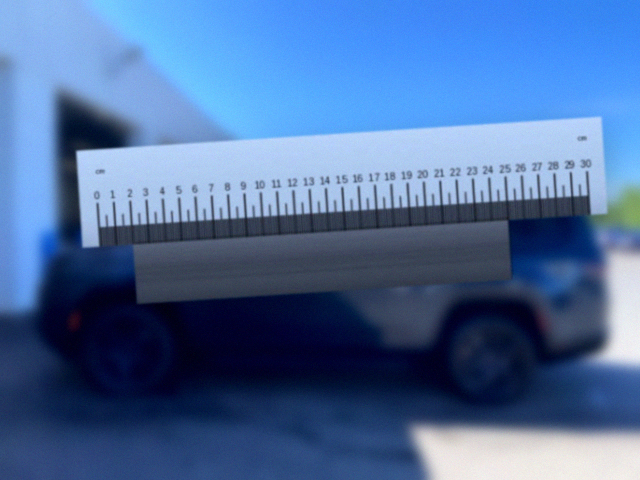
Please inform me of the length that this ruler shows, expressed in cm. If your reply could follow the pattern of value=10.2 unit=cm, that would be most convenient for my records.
value=23 unit=cm
